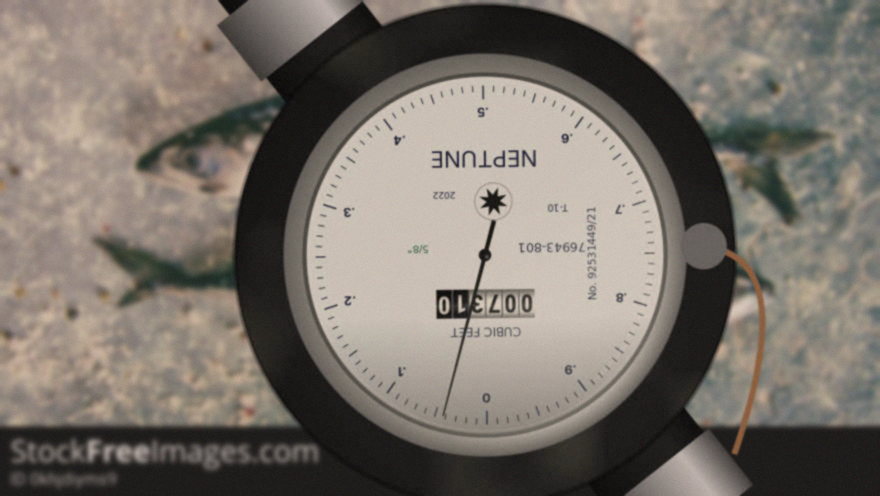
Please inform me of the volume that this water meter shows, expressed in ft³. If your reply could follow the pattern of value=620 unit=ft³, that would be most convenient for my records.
value=7310.04 unit=ft³
